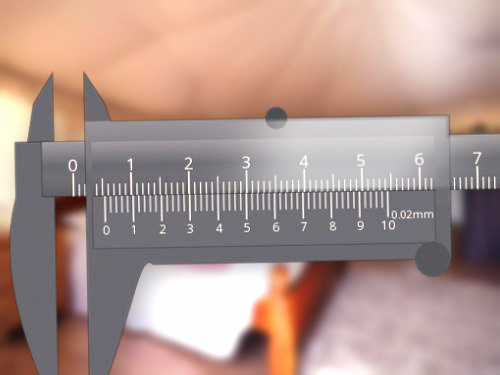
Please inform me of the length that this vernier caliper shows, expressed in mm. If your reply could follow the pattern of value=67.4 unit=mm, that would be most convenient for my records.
value=5.4 unit=mm
